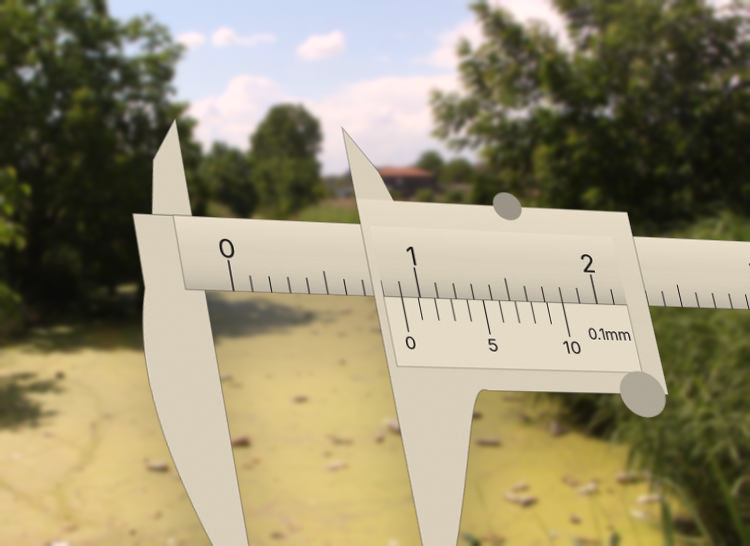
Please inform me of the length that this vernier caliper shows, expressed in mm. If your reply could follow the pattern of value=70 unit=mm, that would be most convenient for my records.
value=9.0 unit=mm
